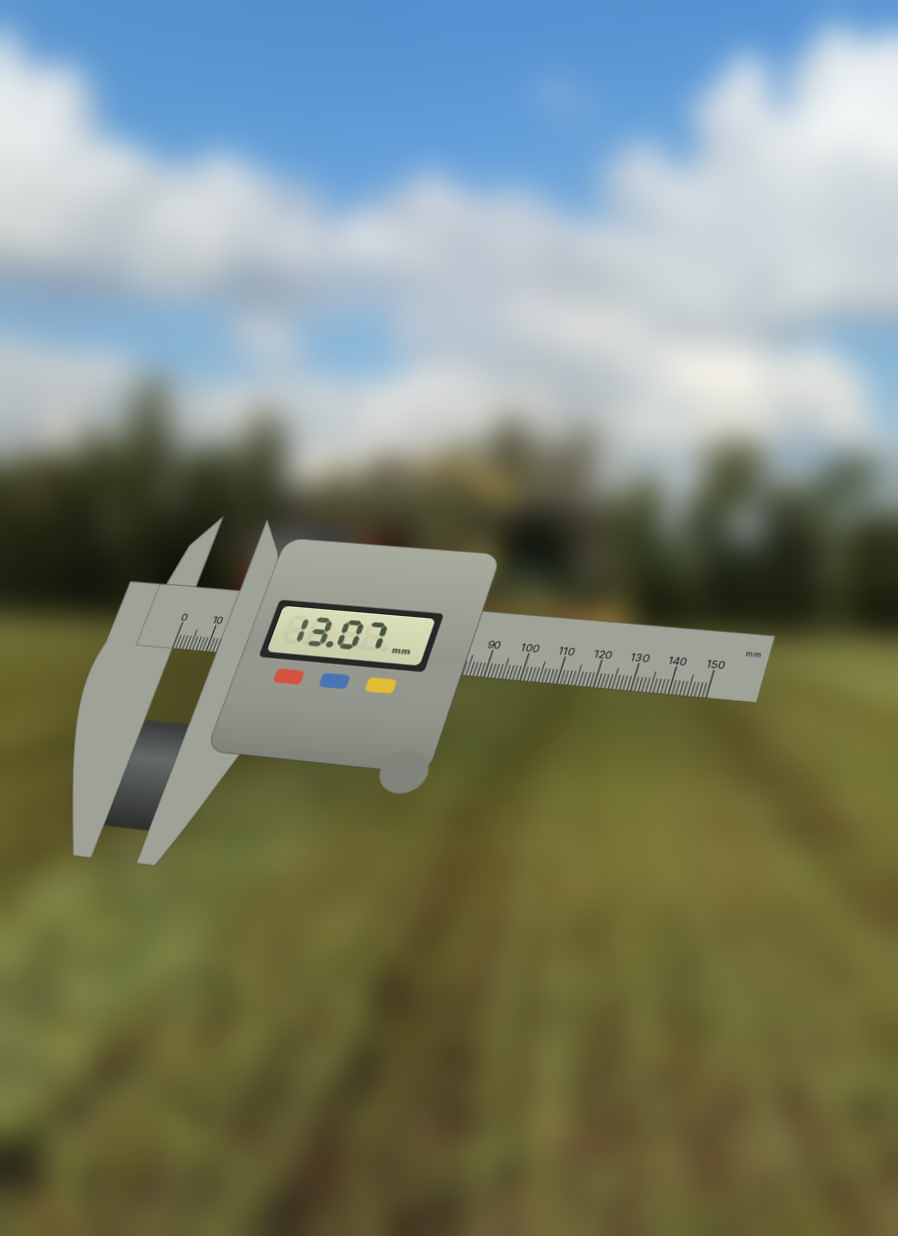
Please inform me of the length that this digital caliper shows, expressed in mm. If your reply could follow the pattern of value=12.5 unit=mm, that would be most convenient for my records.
value=13.07 unit=mm
